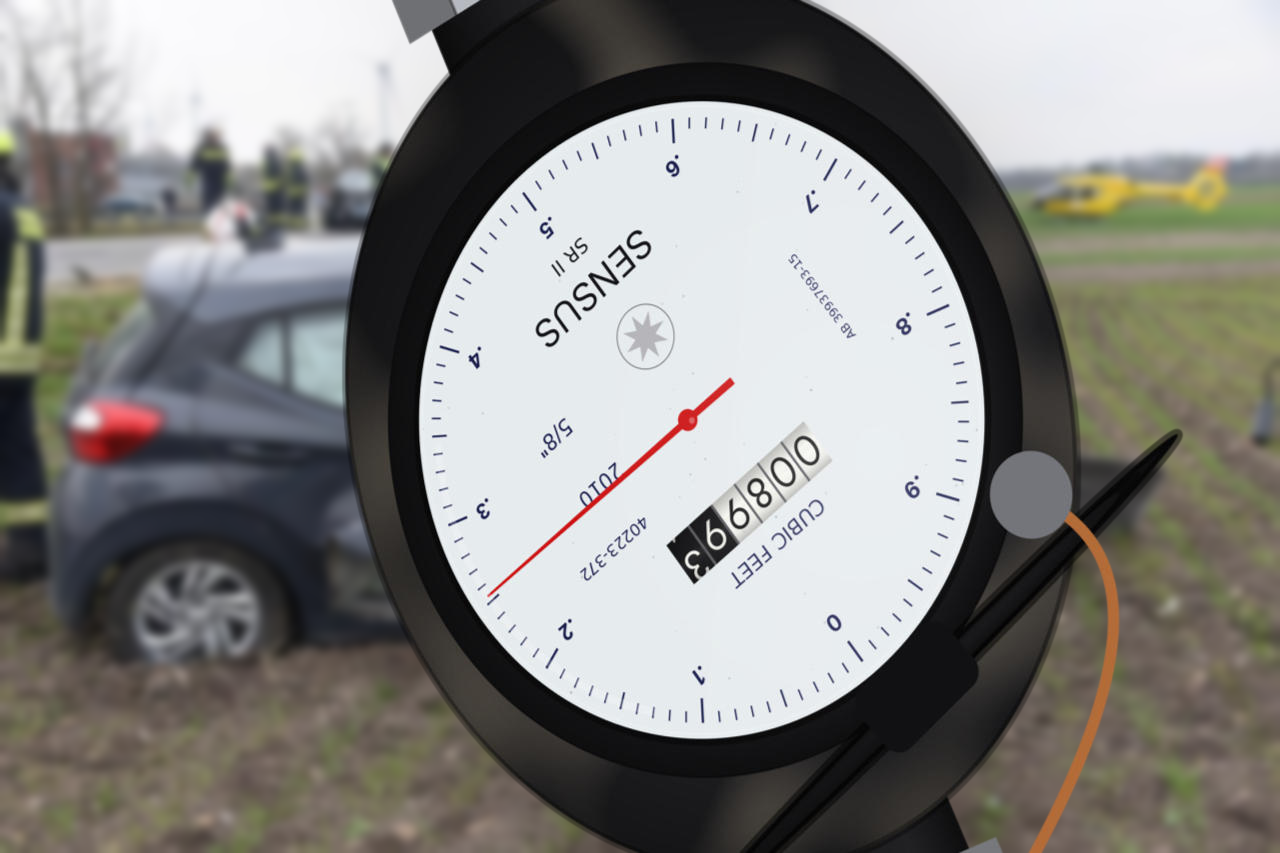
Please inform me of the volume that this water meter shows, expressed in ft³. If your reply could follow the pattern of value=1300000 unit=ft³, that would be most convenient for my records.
value=8993.25 unit=ft³
